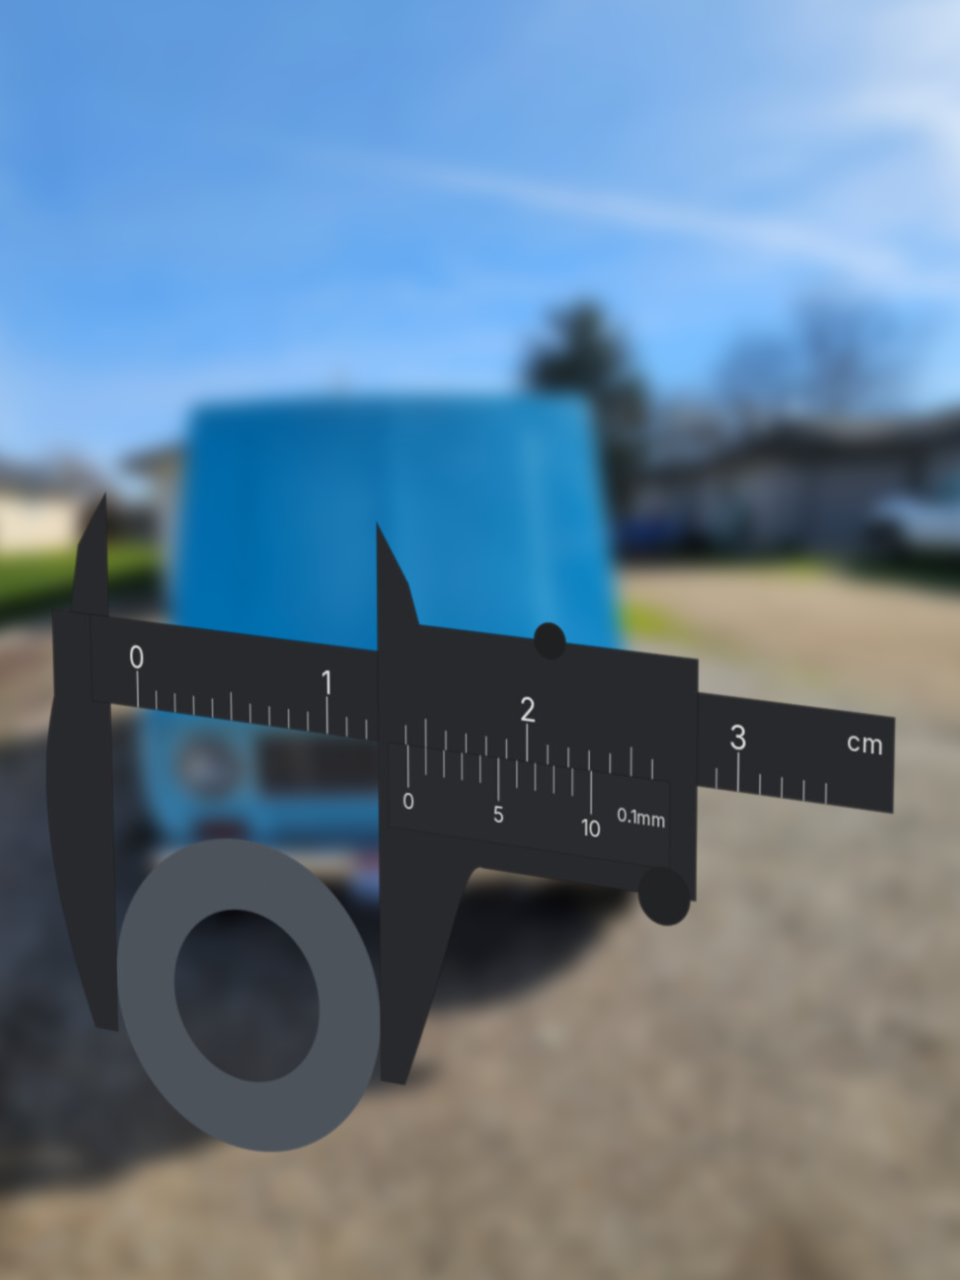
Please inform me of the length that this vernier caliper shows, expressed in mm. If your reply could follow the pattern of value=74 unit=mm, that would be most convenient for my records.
value=14.1 unit=mm
